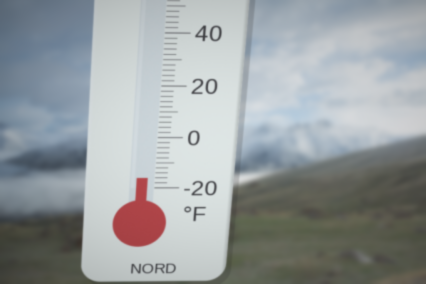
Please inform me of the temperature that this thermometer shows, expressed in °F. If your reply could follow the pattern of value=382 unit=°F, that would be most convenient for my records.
value=-16 unit=°F
